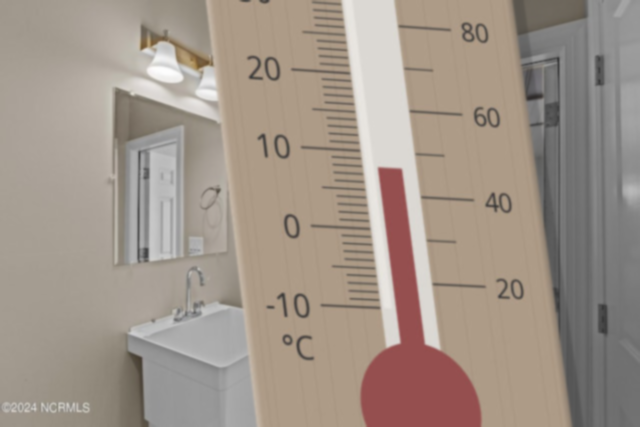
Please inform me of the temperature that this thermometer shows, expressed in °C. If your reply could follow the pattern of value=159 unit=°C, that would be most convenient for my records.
value=8 unit=°C
